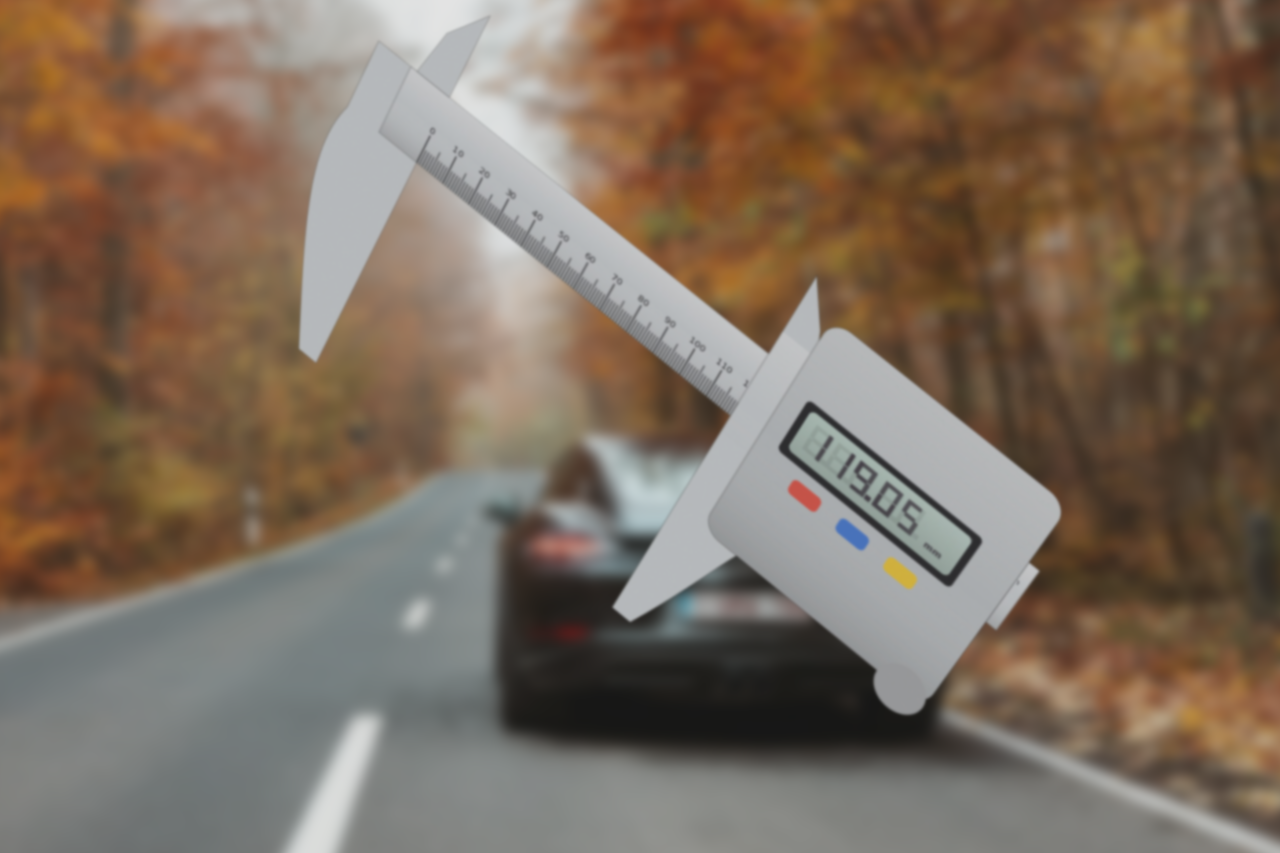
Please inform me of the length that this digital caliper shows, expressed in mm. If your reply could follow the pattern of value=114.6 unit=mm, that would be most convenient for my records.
value=119.05 unit=mm
